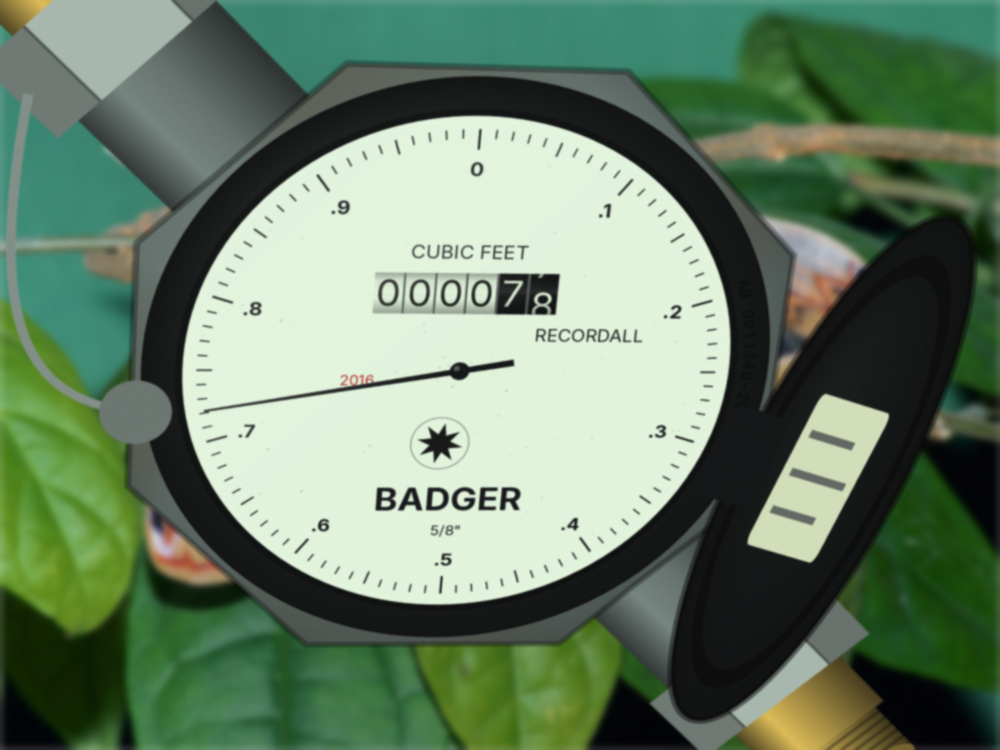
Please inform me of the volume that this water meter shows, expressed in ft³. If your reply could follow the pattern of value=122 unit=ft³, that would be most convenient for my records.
value=77.72 unit=ft³
